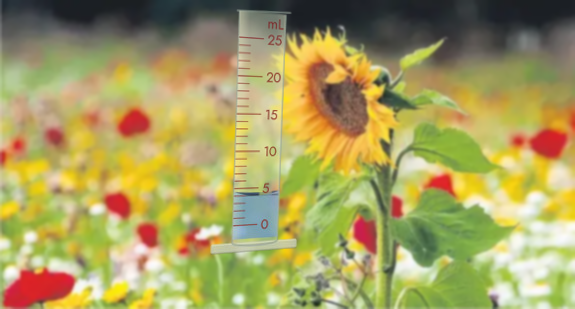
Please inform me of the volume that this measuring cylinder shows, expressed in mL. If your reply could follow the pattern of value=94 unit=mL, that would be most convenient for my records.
value=4 unit=mL
